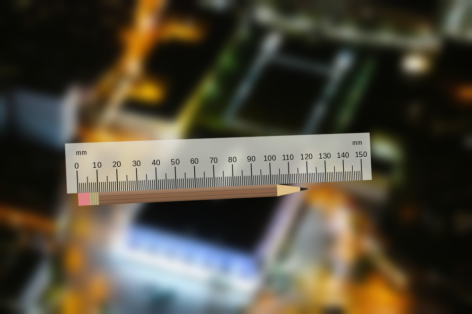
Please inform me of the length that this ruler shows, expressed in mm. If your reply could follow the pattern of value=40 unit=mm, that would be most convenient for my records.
value=120 unit=mm
